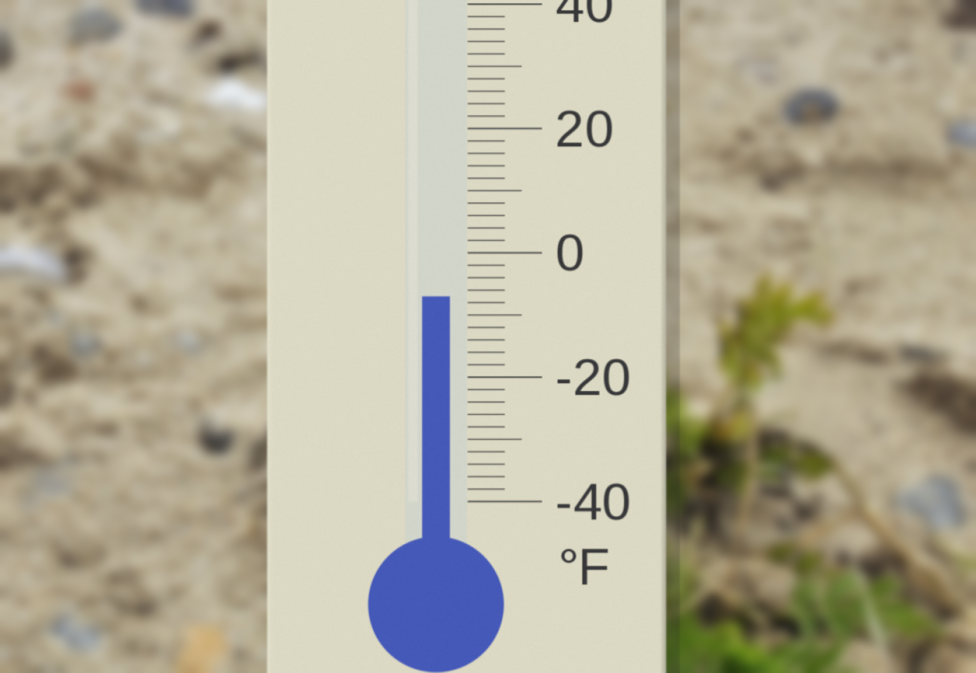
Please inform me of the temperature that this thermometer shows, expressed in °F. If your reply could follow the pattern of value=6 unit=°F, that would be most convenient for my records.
value=-7 unit=°F
